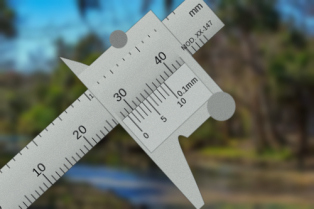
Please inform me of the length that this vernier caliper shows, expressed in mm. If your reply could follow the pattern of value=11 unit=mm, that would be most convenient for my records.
value=28.6 unit=mm
